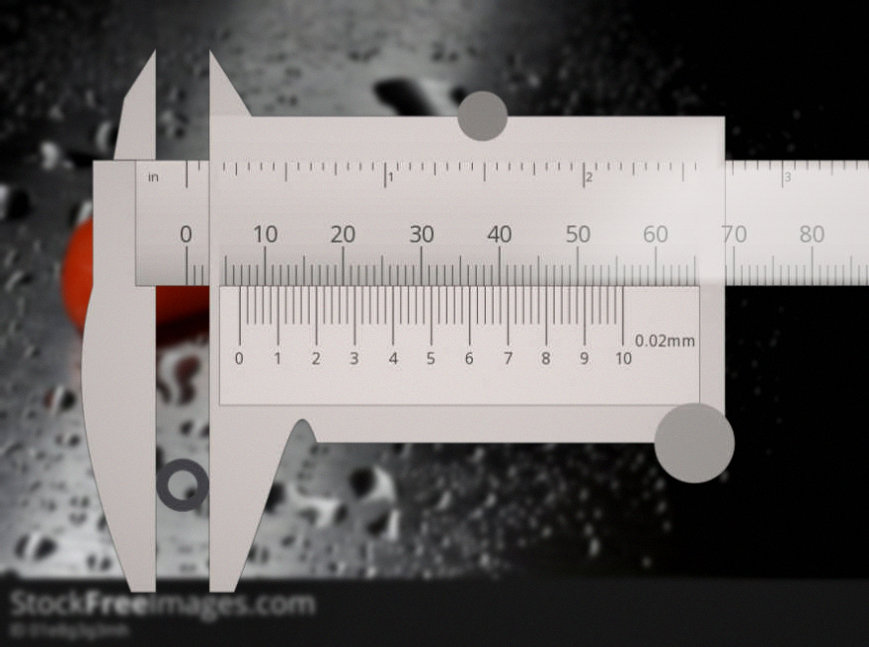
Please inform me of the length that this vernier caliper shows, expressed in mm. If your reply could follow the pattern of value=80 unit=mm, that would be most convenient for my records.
value=6.8 unit=mm
